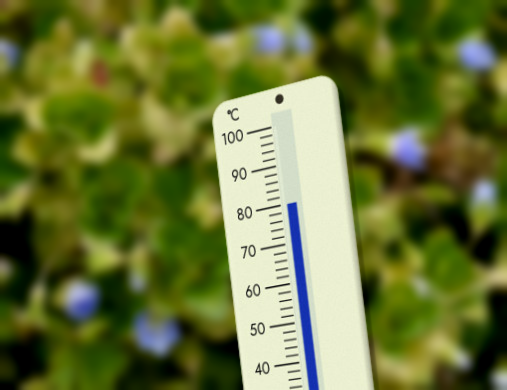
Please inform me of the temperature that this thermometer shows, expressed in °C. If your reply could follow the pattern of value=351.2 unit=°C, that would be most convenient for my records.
value=80 unit=°C
